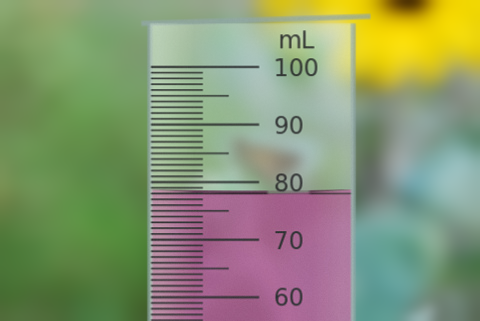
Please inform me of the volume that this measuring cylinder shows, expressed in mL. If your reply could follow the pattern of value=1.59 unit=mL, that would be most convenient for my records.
value=78 unit=mL
